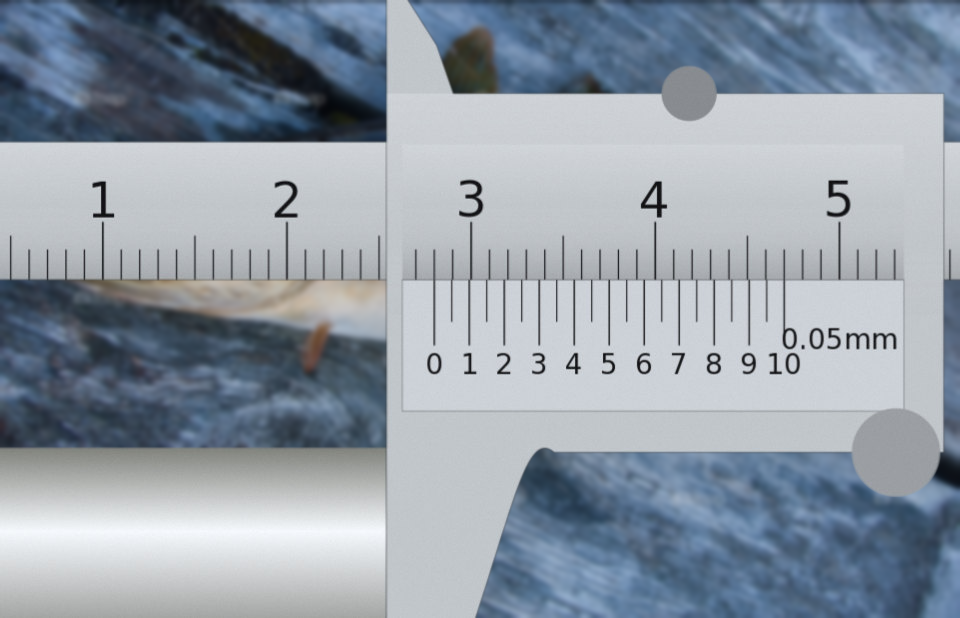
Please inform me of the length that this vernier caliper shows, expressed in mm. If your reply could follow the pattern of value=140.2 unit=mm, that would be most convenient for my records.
value=28.0 unit=mm
